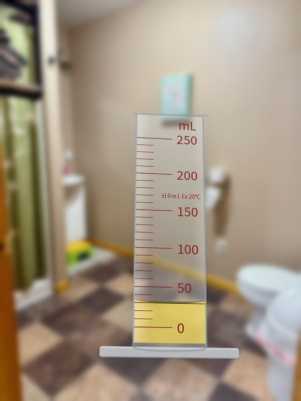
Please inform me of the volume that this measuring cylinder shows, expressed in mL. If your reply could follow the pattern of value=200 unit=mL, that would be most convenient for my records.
value=30 unit=mL
